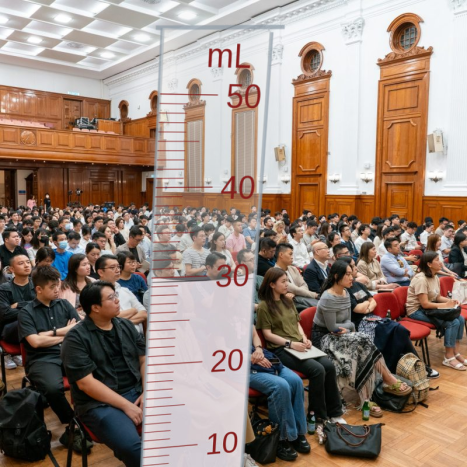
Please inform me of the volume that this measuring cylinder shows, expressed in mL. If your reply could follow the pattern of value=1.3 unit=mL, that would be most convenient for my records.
value=29.5 unit=mL
